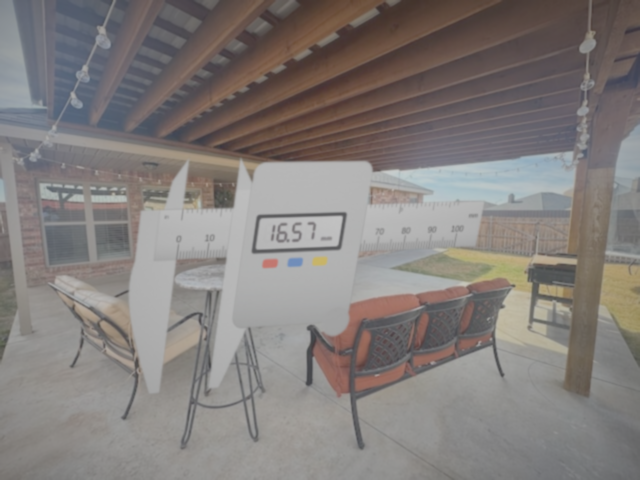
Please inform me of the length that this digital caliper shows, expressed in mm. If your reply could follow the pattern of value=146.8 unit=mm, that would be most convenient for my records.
value=16.57 unit=mm
